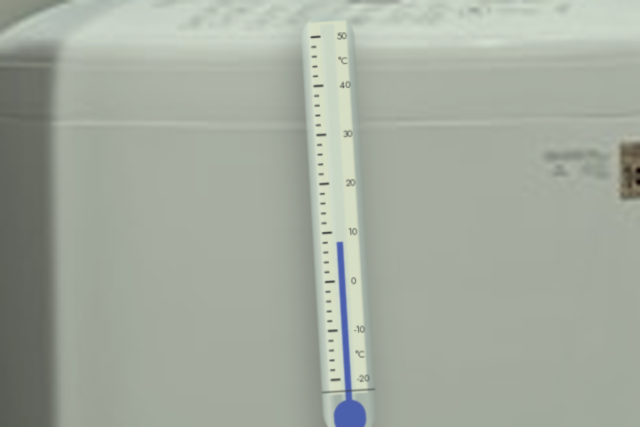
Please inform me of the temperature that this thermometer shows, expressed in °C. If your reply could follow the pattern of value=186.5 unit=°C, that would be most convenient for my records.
value=8 unit=°C
